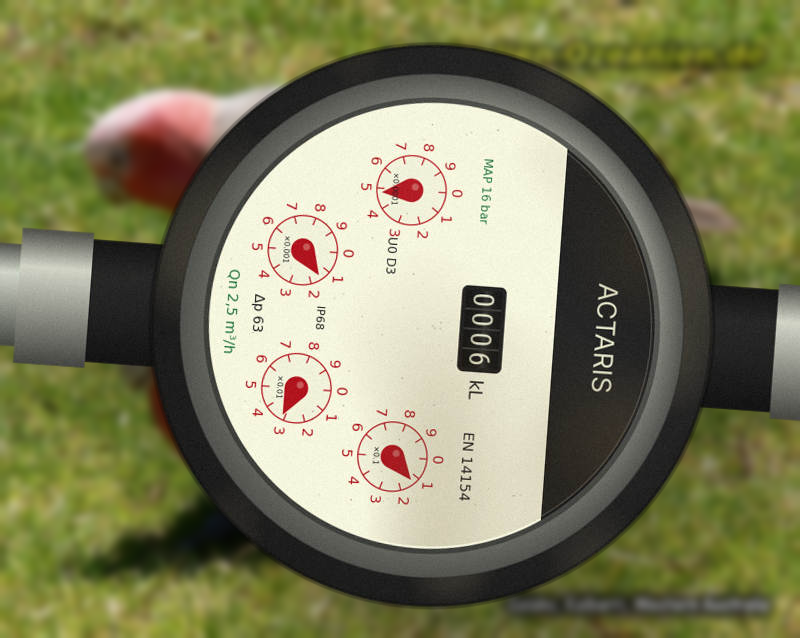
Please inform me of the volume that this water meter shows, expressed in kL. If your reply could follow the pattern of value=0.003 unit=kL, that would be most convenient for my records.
value=6.1314 unit=kL
